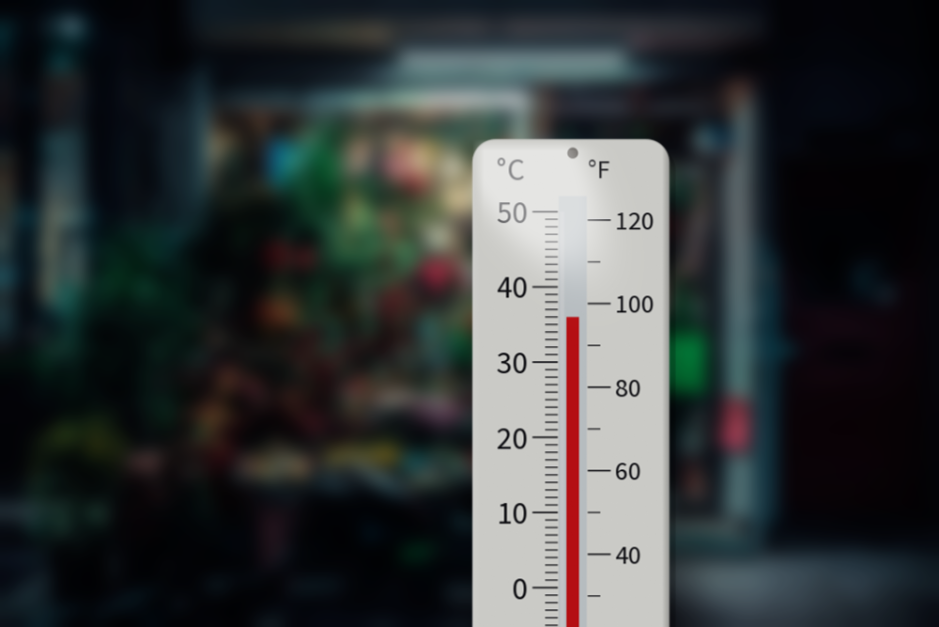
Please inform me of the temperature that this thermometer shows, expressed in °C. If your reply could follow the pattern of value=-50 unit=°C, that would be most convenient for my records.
value=36 unit=°C
